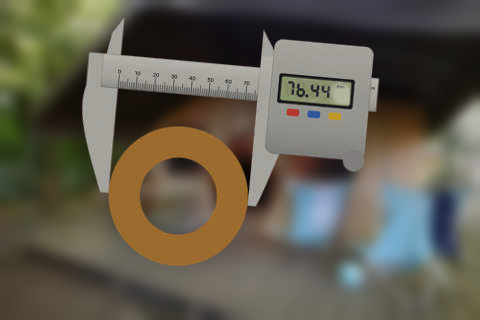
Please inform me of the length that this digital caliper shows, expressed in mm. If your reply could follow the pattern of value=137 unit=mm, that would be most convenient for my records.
value=76.44 unit=mm
